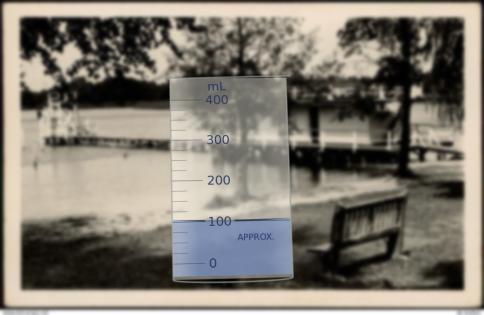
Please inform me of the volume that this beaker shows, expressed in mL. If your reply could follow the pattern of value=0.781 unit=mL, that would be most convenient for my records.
value=100 unit=mL
